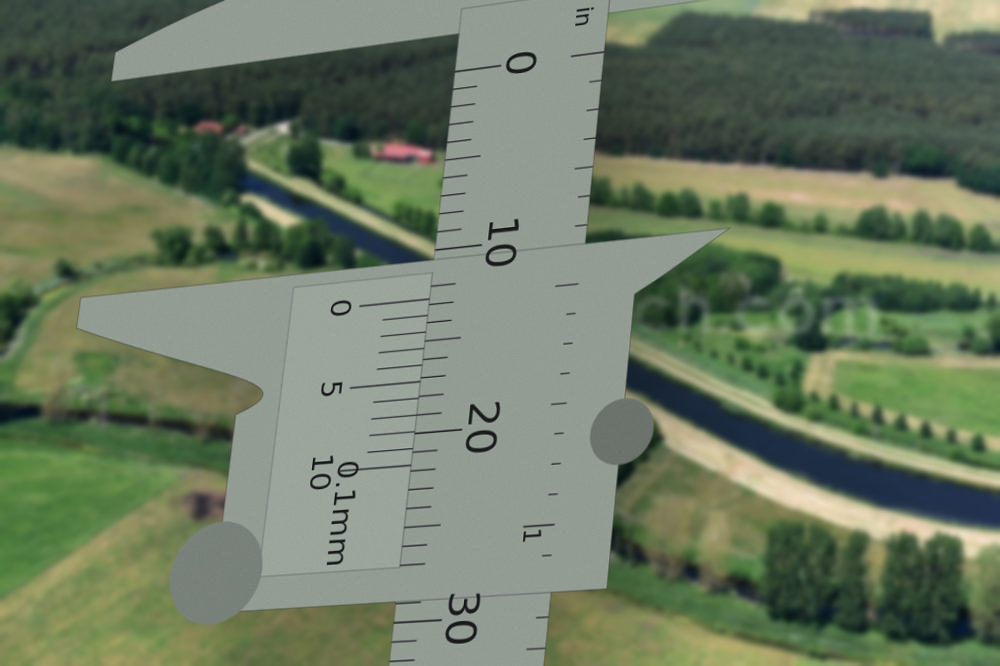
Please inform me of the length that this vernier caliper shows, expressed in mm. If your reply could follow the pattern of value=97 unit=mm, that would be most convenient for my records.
value=12.7 unit=mm
